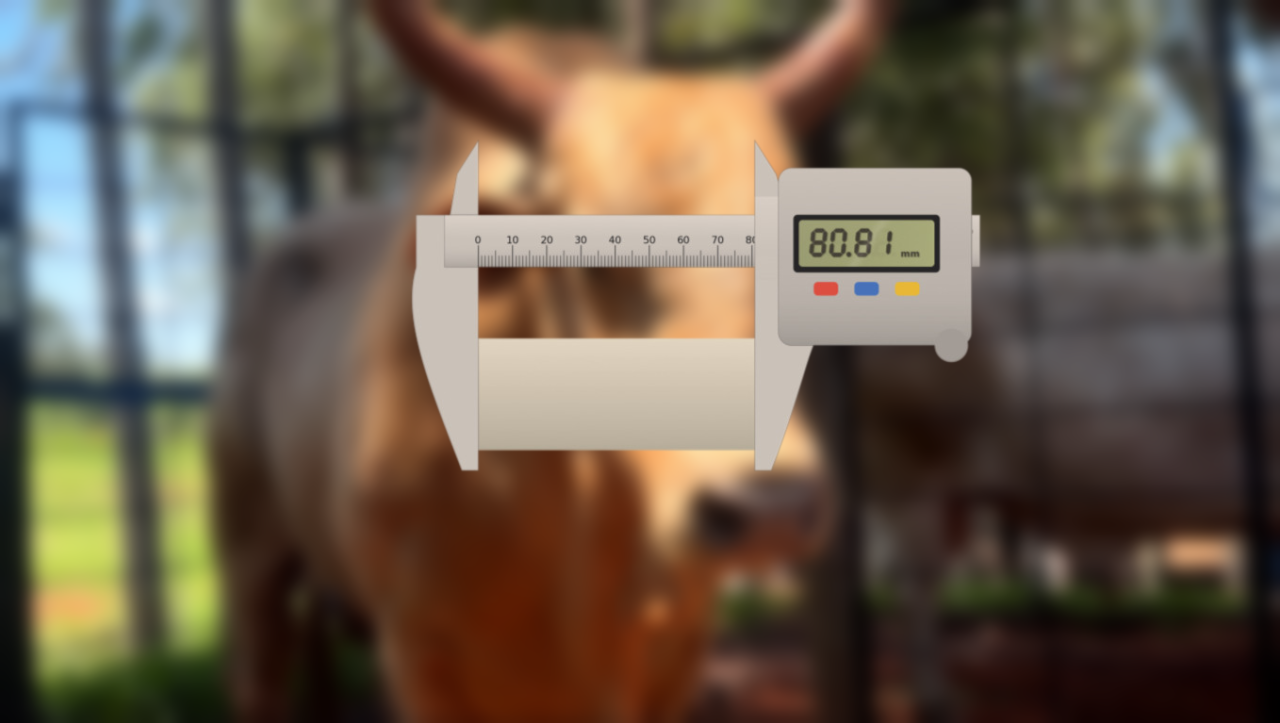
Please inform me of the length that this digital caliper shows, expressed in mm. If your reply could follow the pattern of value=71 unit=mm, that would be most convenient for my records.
value=80.81 unit=mm
